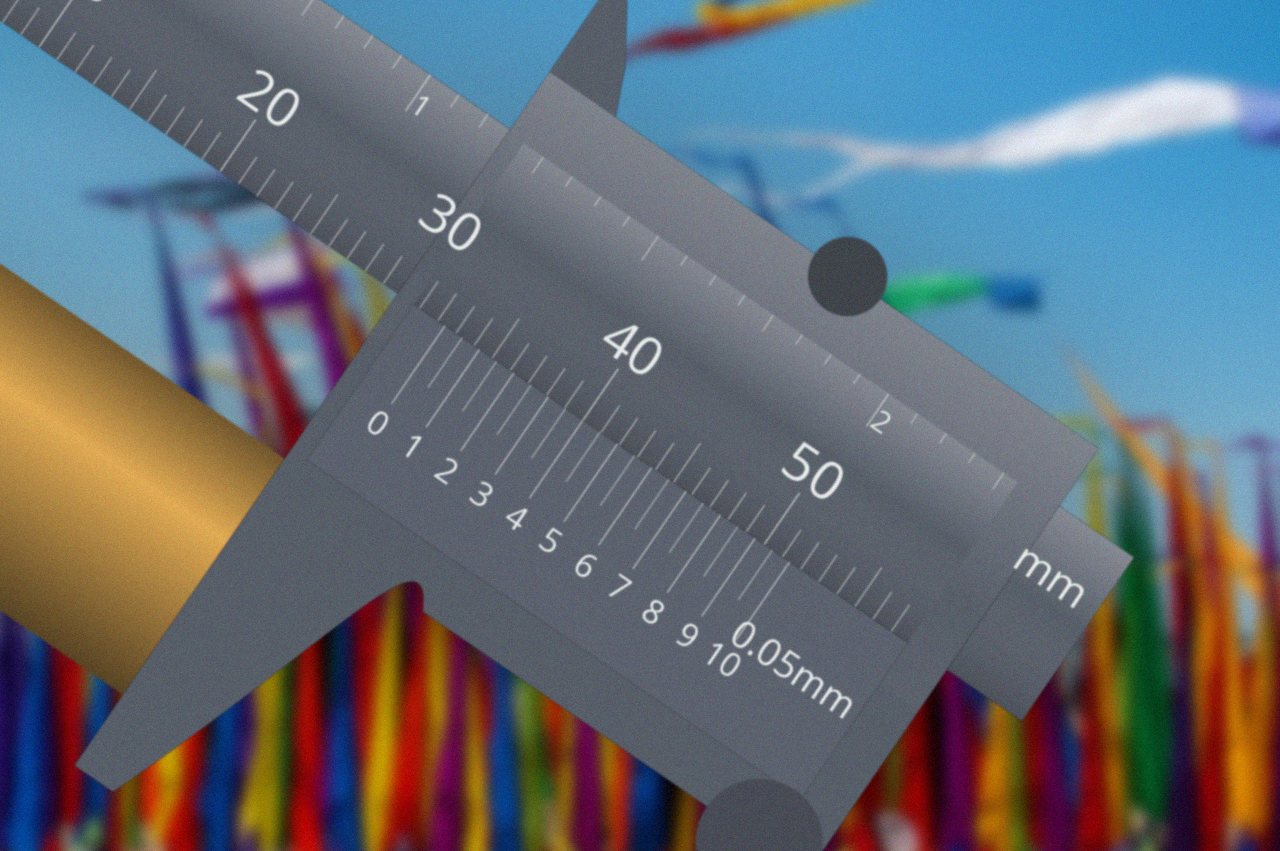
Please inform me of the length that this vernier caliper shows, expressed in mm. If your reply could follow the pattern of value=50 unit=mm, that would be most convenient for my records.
value=32.4 unit=mm
